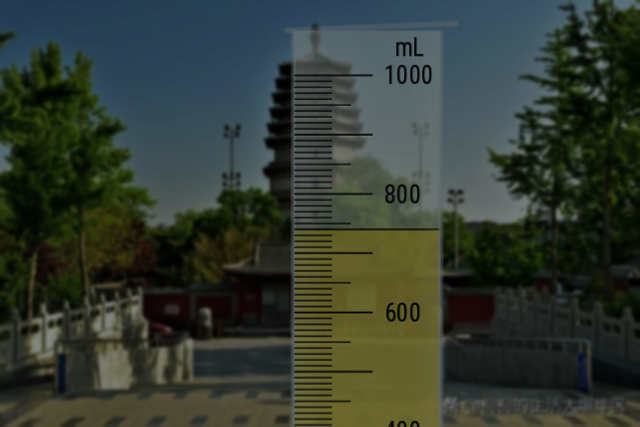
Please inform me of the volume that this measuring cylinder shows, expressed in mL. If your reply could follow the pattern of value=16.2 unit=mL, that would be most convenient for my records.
value=740 unit=mL
